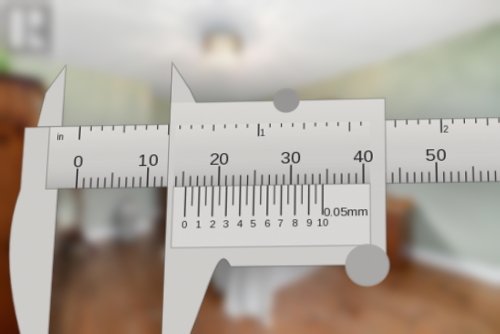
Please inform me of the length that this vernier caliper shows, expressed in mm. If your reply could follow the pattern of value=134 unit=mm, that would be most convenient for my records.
value=15.4 unit=mm
